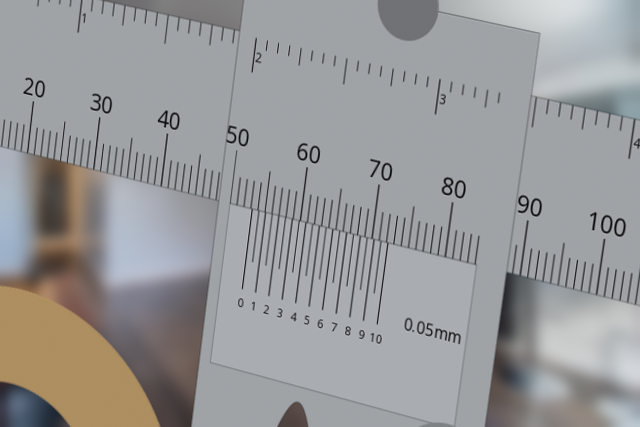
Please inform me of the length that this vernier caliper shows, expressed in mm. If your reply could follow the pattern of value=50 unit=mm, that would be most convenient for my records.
value=53.2 unit=mm
